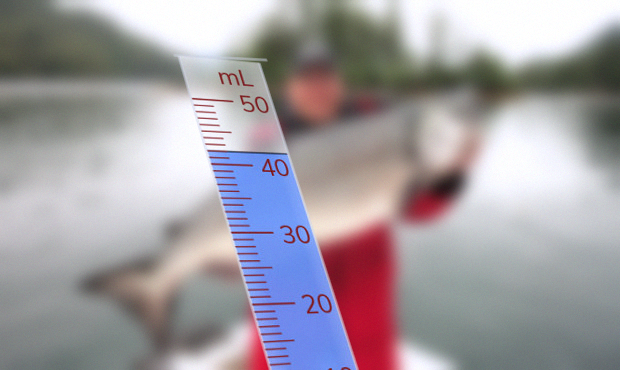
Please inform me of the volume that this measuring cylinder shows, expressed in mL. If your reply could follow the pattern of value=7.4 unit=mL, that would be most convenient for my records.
value=42 unit=mL
